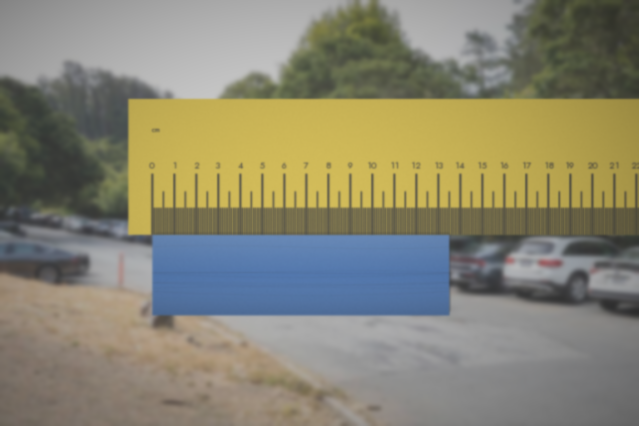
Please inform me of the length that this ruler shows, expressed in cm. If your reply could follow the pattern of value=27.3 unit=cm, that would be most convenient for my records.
value=13.5 unit=cm
